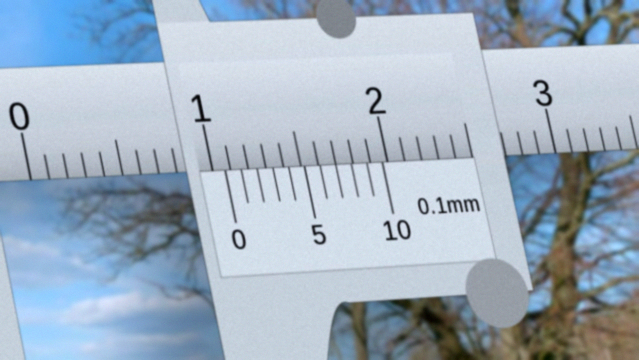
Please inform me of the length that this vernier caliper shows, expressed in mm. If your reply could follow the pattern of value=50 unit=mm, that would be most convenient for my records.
value=10.7 unit=mm
